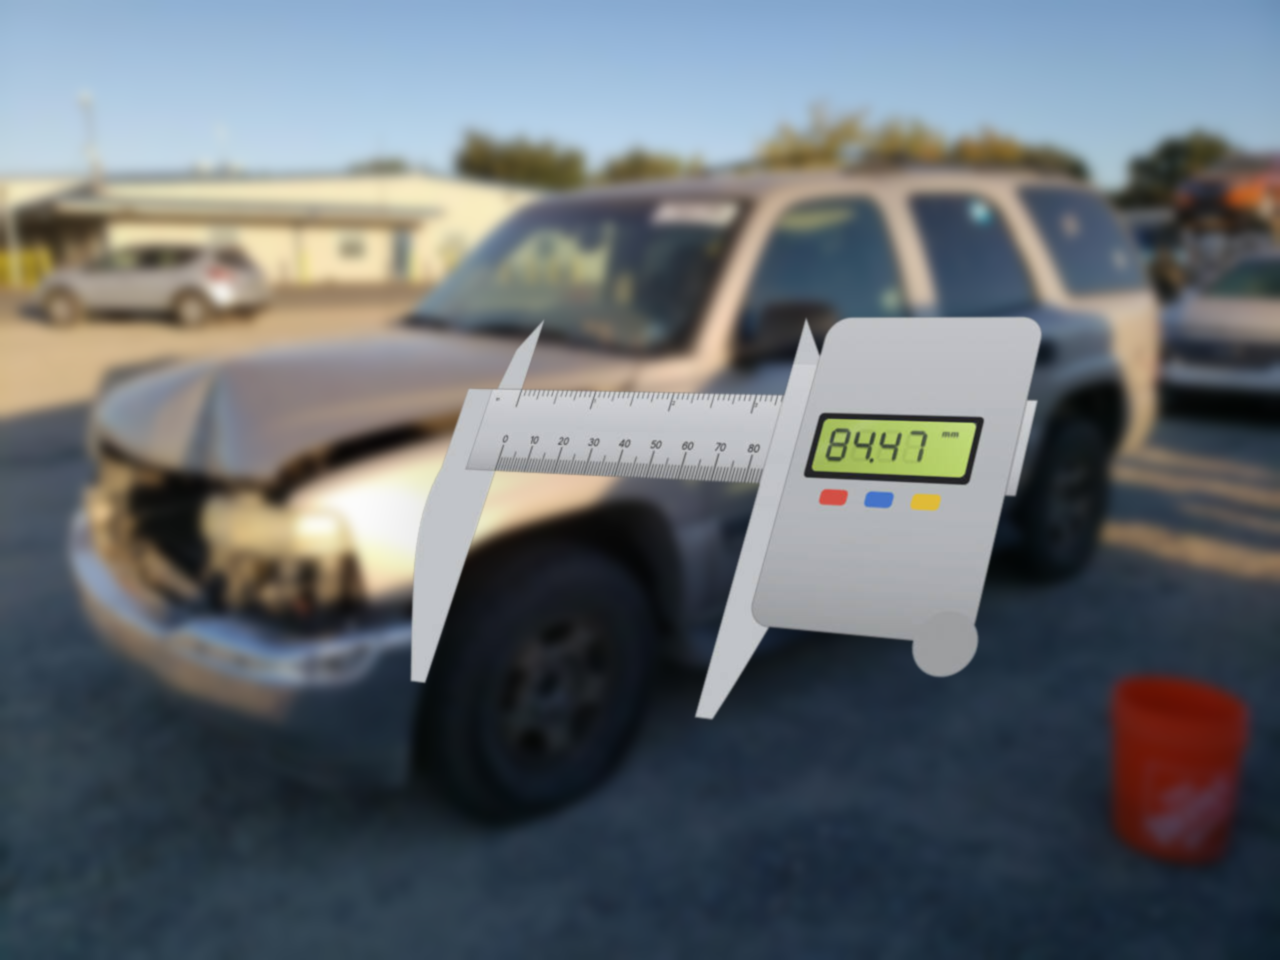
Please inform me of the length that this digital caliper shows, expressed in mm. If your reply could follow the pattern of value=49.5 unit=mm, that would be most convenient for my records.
value=84.47 unit=mm
